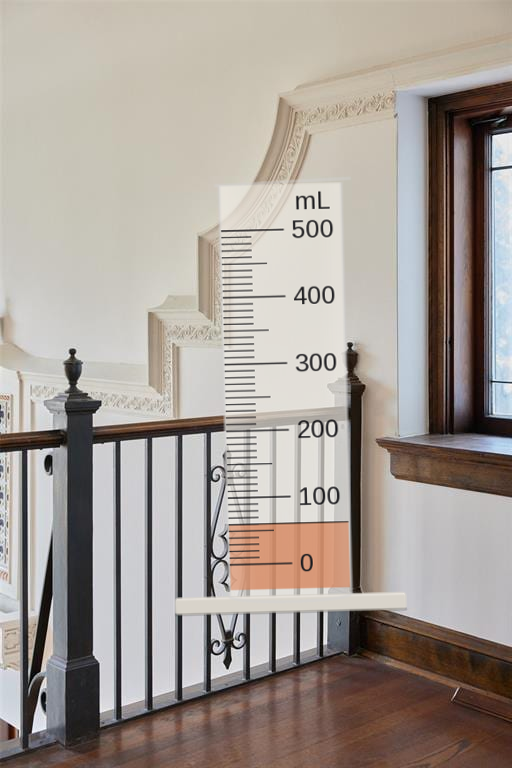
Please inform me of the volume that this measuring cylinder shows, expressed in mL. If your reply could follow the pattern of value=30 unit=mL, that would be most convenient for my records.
value=60 unit=mL
